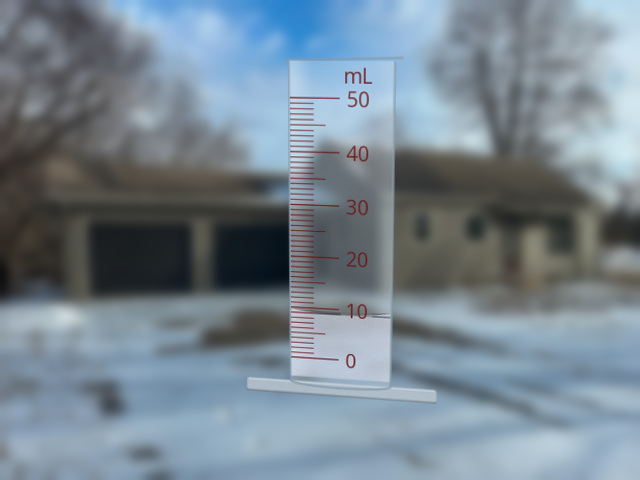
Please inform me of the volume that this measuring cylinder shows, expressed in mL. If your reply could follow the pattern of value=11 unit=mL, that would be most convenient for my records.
value=9 unit=mL
